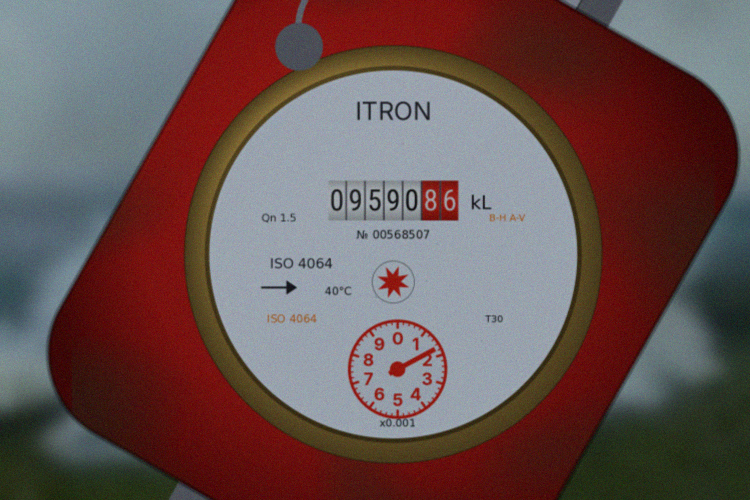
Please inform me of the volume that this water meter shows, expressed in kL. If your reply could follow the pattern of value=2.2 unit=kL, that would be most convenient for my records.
value=9590.861 unit=kL
